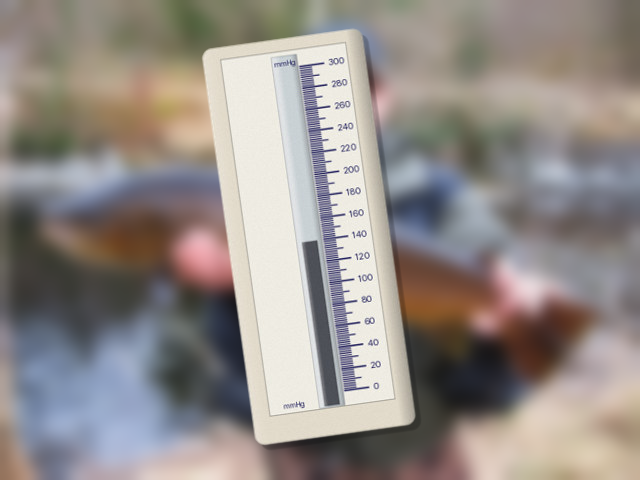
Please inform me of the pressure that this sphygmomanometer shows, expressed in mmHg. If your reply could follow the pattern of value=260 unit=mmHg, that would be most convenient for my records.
value=140 unit=mmHg
